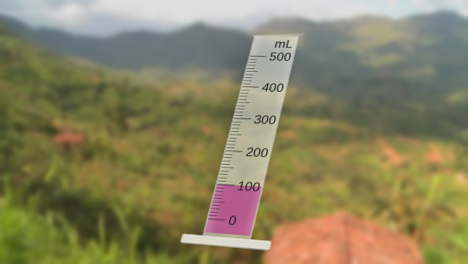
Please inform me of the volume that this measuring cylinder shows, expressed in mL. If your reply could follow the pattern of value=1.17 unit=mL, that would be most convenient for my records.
value=100 unit=mL
